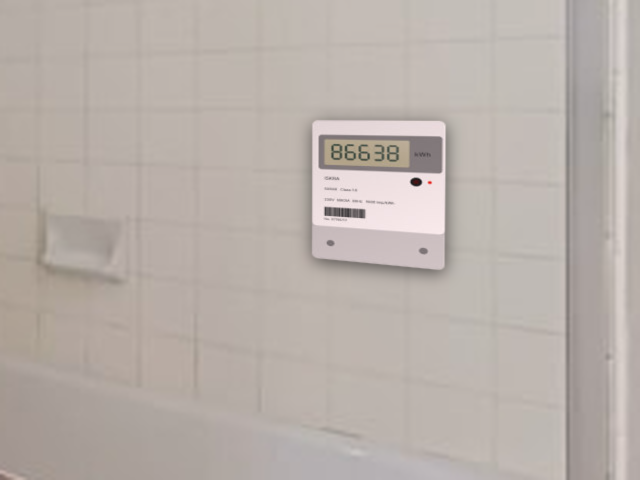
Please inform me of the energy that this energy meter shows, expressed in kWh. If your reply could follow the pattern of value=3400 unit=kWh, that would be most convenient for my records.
value=86638 unit=kWh
